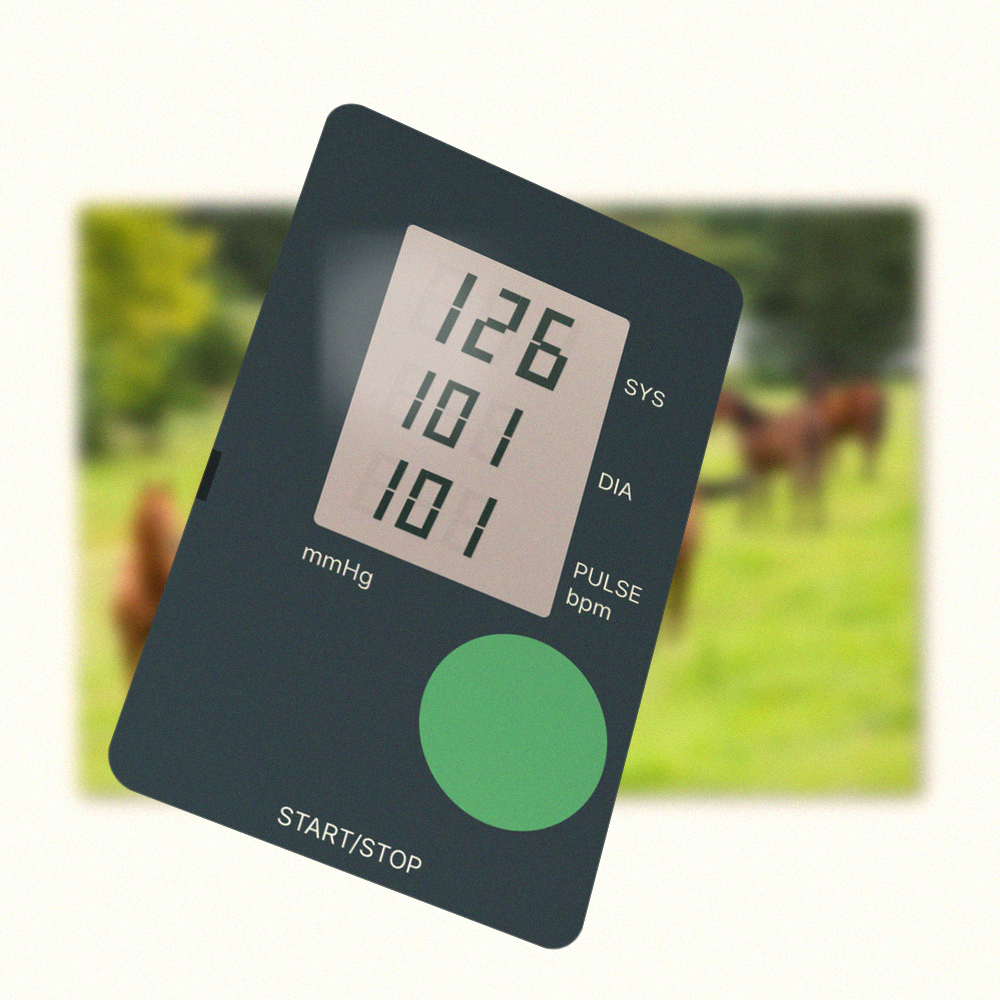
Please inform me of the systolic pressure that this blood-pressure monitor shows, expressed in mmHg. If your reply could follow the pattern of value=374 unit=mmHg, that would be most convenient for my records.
value=126 unit=mmHg
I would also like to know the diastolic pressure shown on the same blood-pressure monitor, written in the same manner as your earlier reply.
value=101 unit=mmHg
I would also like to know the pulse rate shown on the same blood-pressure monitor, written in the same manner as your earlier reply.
value=101 unit=bpm
